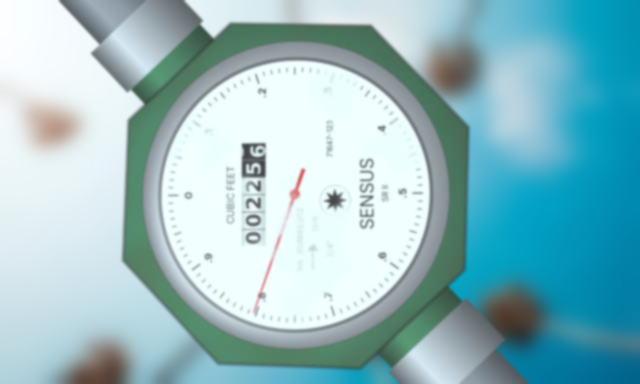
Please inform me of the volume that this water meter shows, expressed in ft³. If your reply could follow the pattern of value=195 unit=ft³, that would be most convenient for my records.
value=2255.80 unit=ft³
